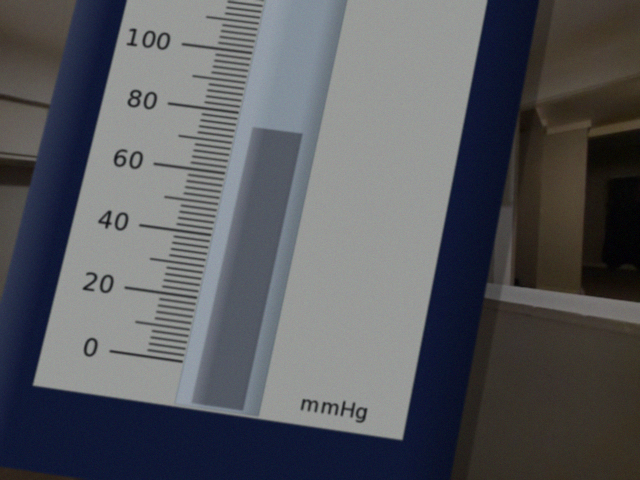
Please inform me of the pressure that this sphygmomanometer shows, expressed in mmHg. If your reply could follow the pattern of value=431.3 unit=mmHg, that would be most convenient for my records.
value=76 unit=mmHg
